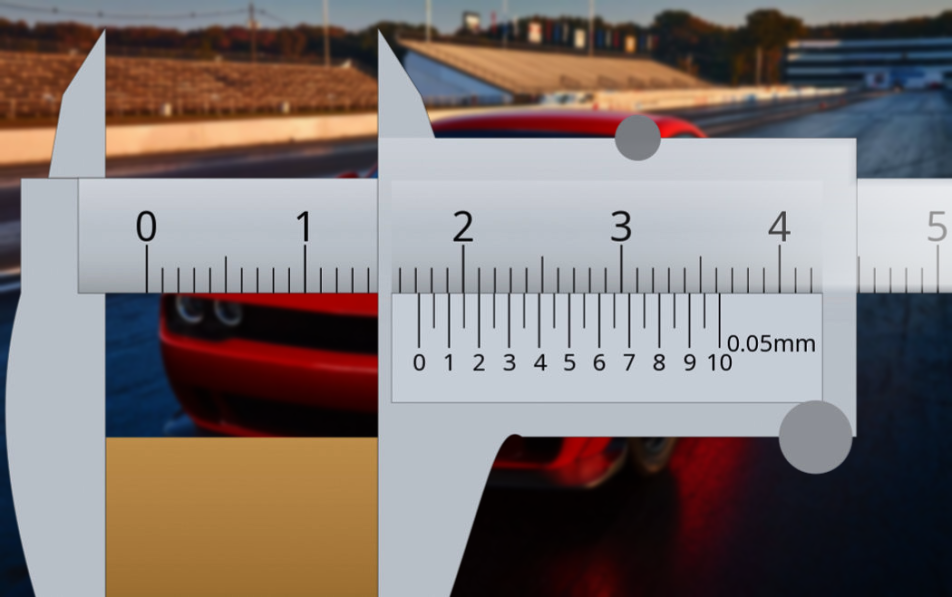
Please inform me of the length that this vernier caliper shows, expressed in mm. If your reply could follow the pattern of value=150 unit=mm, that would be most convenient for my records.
value=17.2 unit=mm
